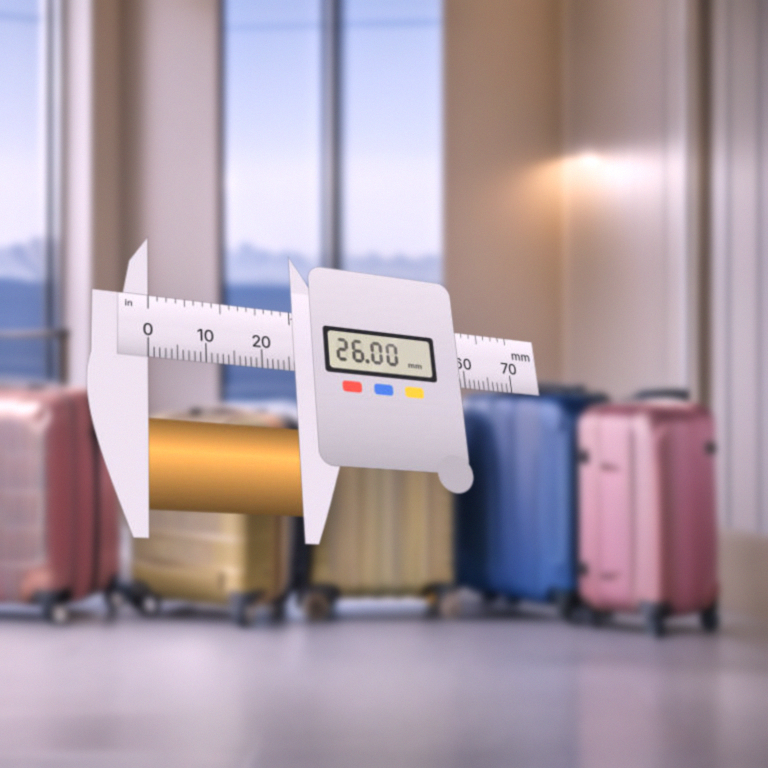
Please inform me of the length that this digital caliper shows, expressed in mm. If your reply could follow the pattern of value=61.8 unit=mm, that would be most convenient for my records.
value=26.00 unit=mm
